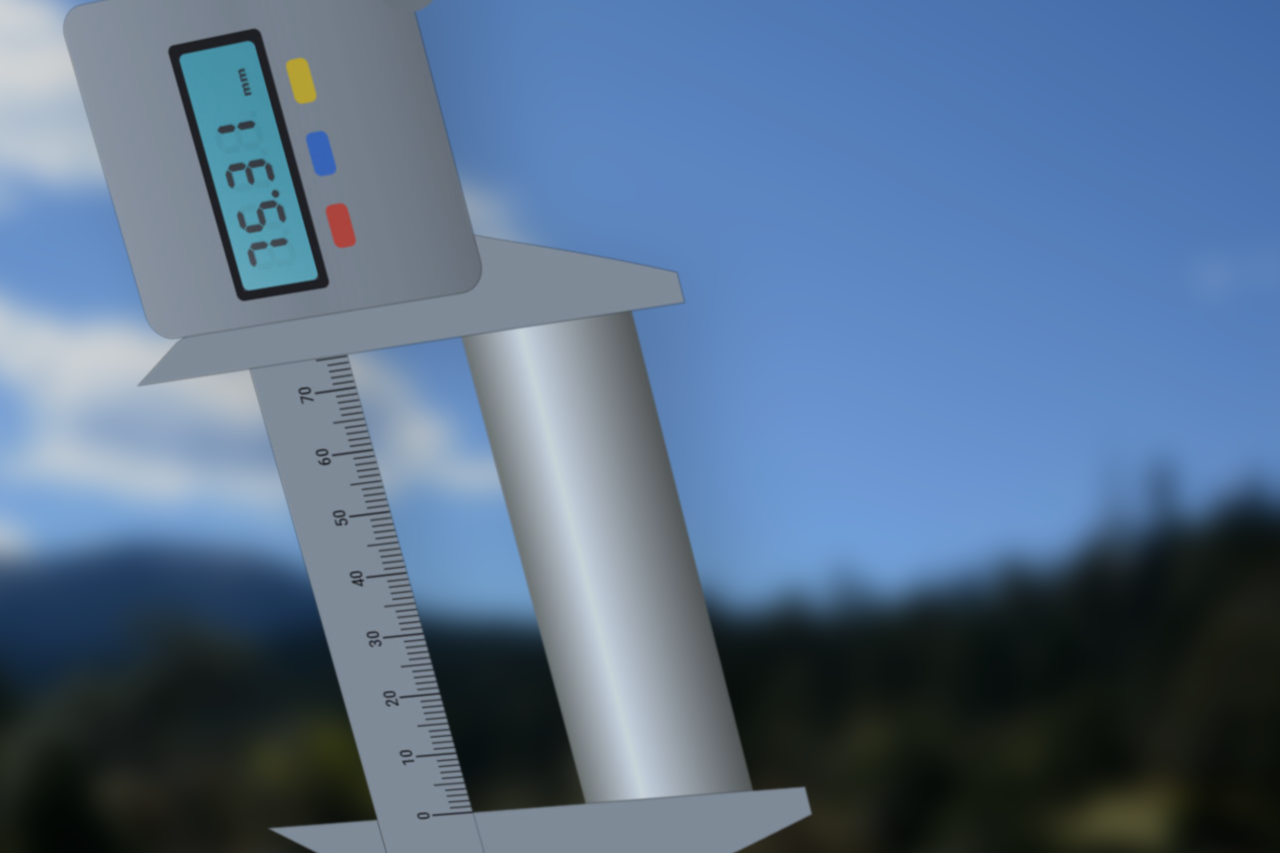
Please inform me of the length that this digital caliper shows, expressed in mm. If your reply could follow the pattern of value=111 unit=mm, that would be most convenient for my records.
value=75.31 unit=mm
